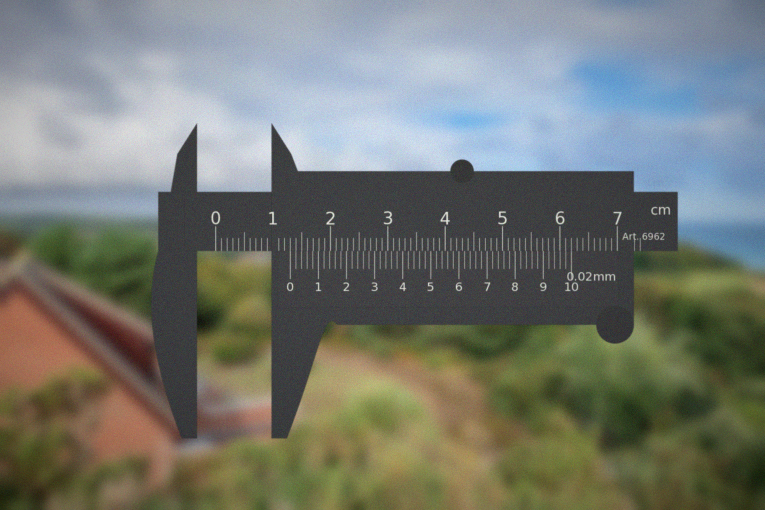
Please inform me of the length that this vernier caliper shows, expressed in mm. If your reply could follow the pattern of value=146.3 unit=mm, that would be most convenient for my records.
value=13.0 unit=mm
